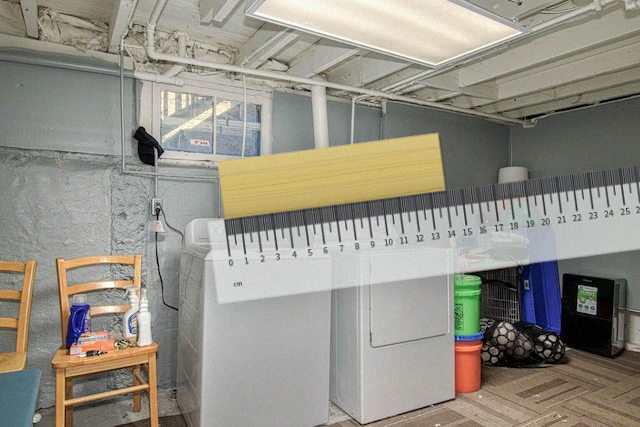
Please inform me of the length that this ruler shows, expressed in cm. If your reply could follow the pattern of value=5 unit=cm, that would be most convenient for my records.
value=14 unit=cm
